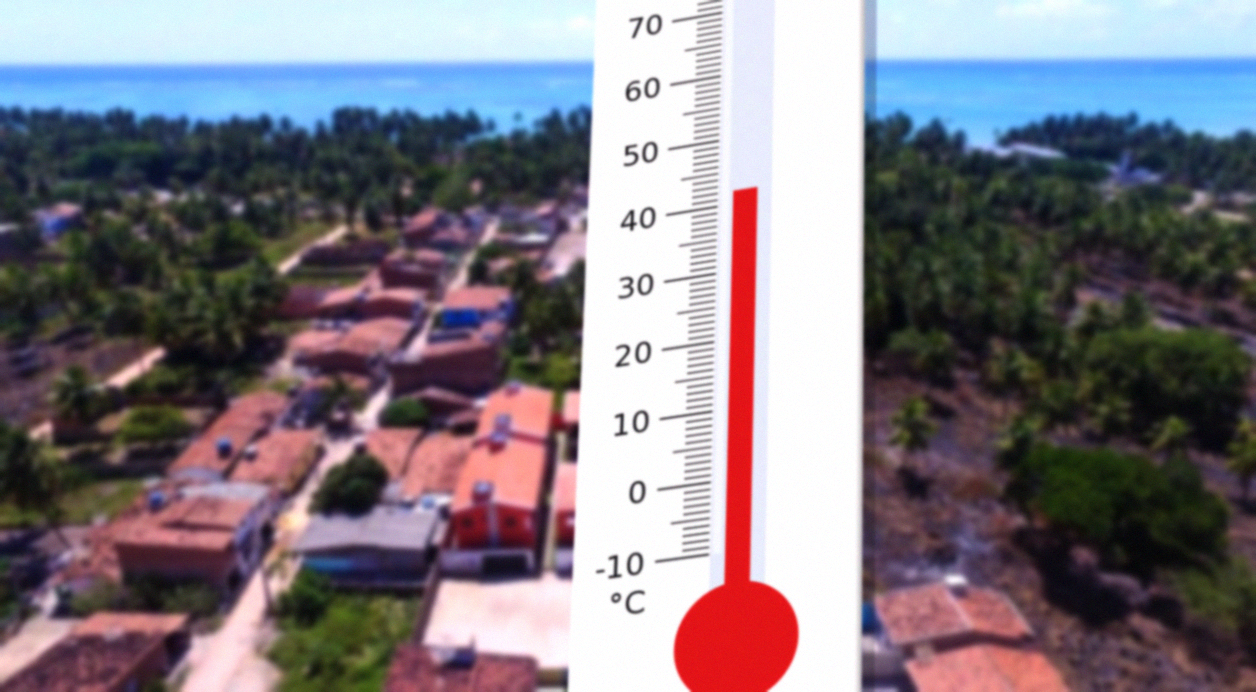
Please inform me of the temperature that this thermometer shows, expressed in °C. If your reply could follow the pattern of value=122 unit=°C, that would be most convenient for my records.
value=42 unit=°C
